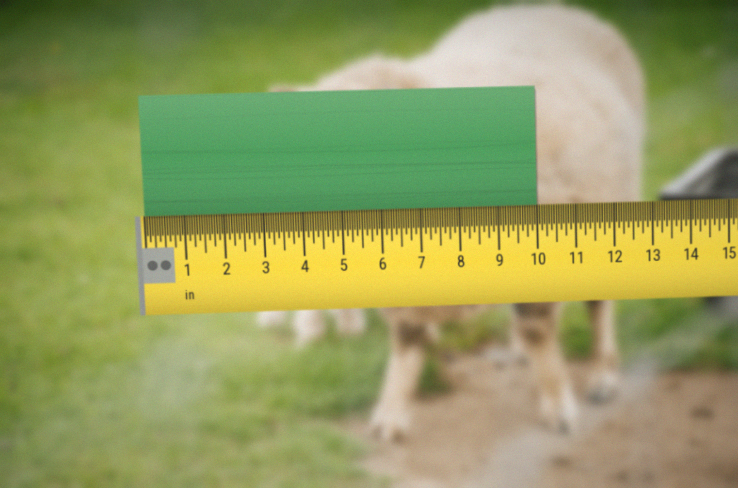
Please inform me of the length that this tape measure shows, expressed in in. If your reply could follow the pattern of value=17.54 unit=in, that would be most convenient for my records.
value=10 unit=in
